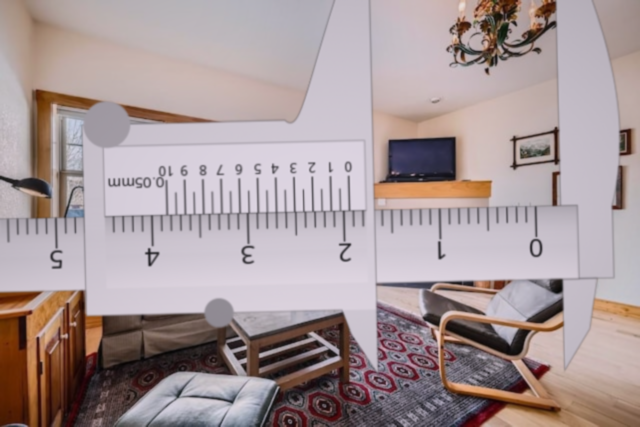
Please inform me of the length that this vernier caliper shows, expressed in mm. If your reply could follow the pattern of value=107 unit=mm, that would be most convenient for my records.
value=19.4 unit=mm
